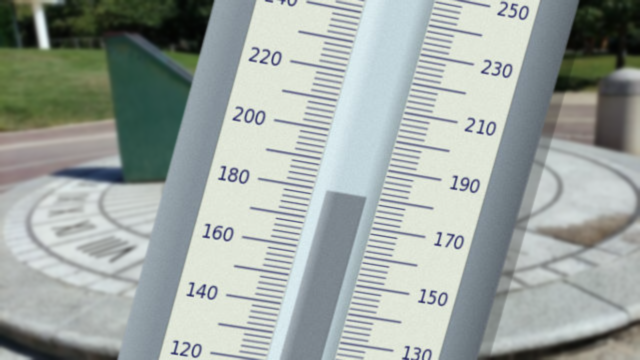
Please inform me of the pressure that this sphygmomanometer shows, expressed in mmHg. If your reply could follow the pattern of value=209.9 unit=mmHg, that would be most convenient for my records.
value=180 unit=mmHg
